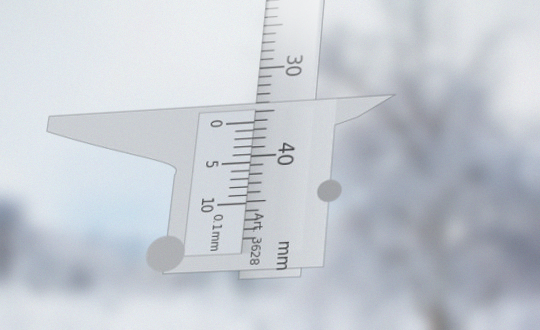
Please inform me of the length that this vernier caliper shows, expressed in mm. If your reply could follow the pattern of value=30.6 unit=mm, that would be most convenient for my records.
value=36.2 unit=mm
